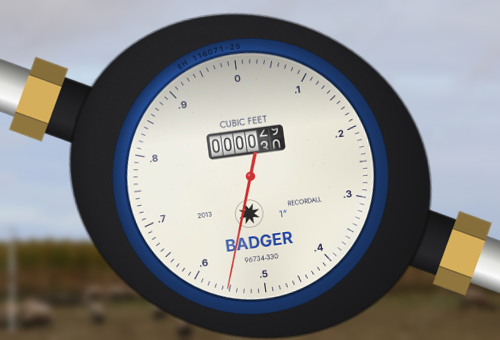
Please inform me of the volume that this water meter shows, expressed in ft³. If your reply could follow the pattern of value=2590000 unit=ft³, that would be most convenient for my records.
value=29.55 unit=ft³
